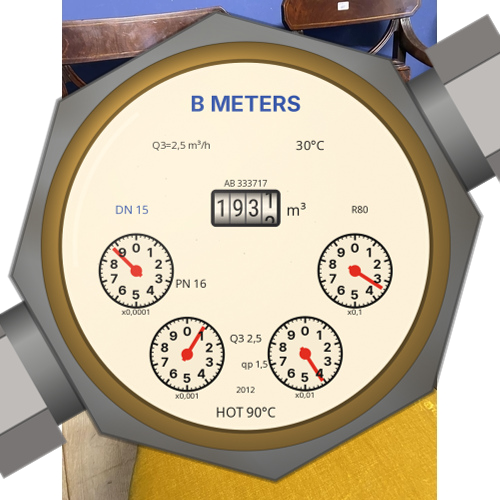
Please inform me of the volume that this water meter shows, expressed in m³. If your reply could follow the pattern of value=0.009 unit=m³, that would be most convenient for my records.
value=1931.3408 unit=m³
